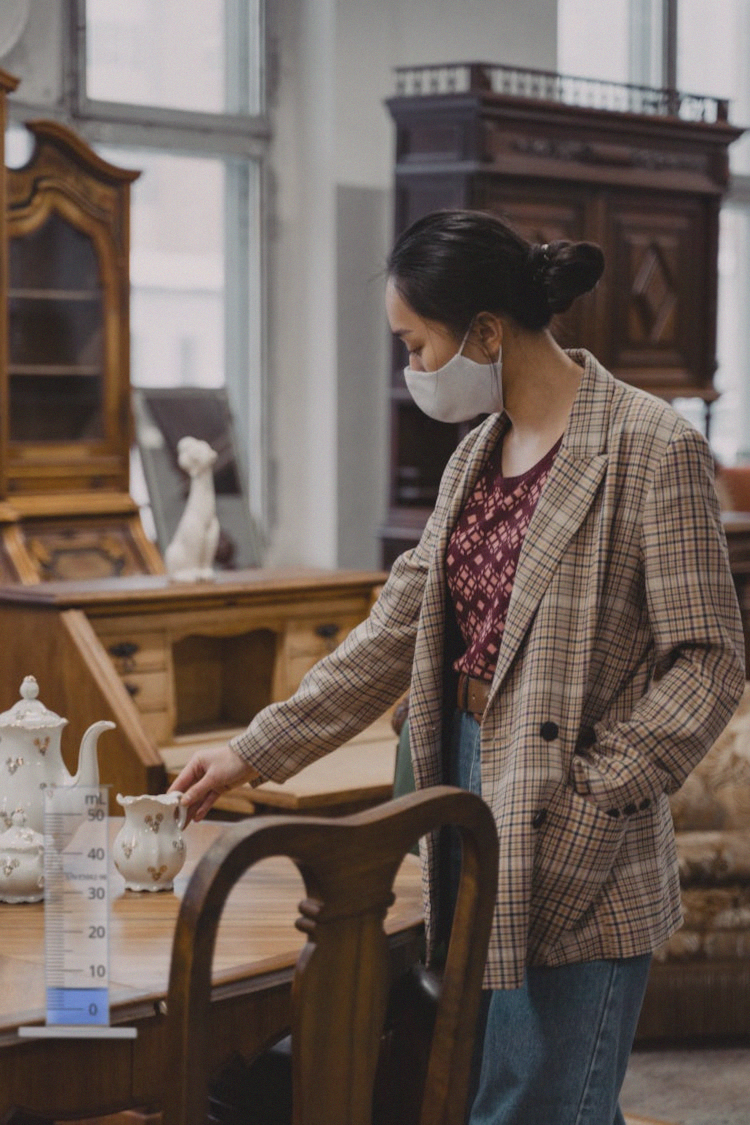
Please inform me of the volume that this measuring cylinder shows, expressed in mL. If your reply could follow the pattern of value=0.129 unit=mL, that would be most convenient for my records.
value=5 unit=mL
